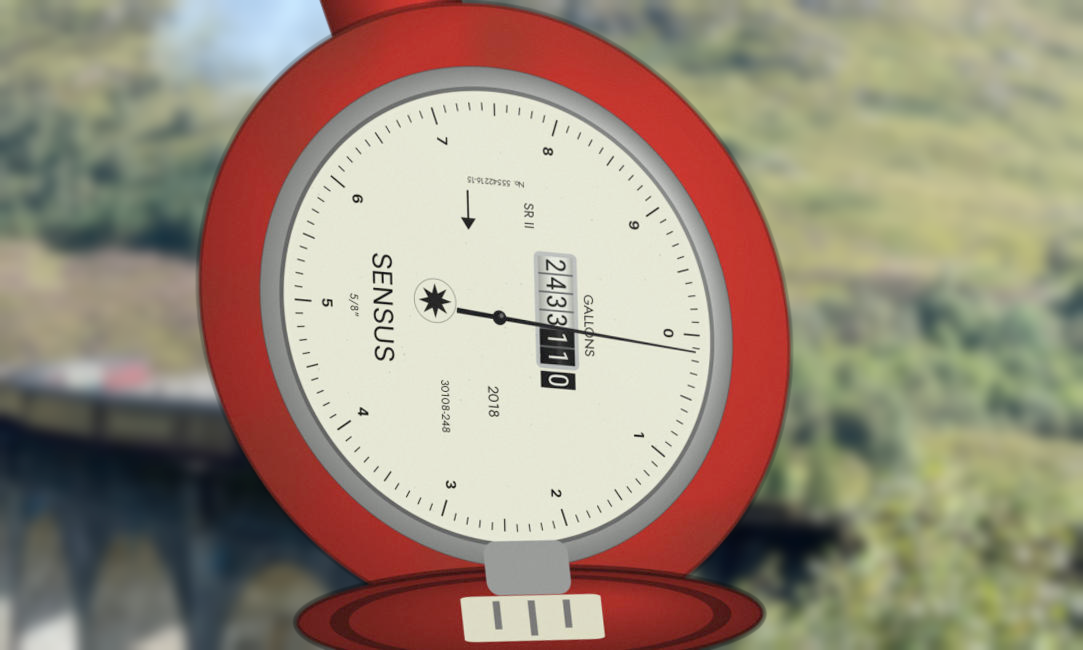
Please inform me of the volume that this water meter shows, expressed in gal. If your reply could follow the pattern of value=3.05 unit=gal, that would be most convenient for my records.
value=2433110.1 unit=gal
